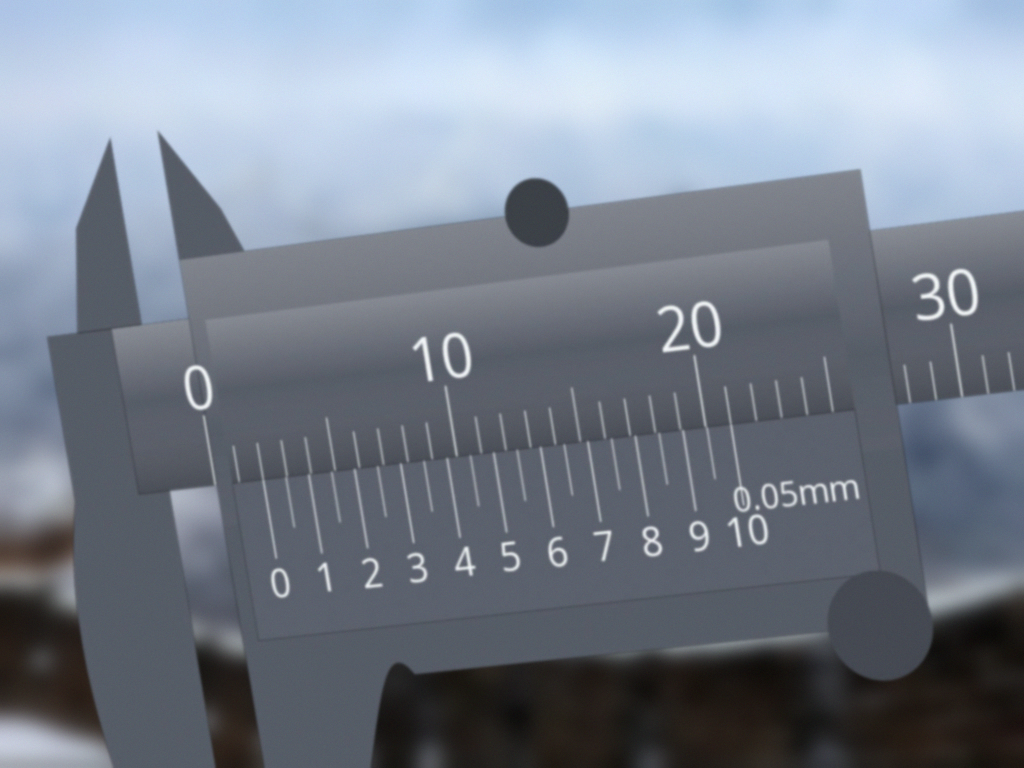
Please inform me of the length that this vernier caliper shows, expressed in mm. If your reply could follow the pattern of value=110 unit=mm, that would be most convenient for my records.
value=2.0 unit=mm
